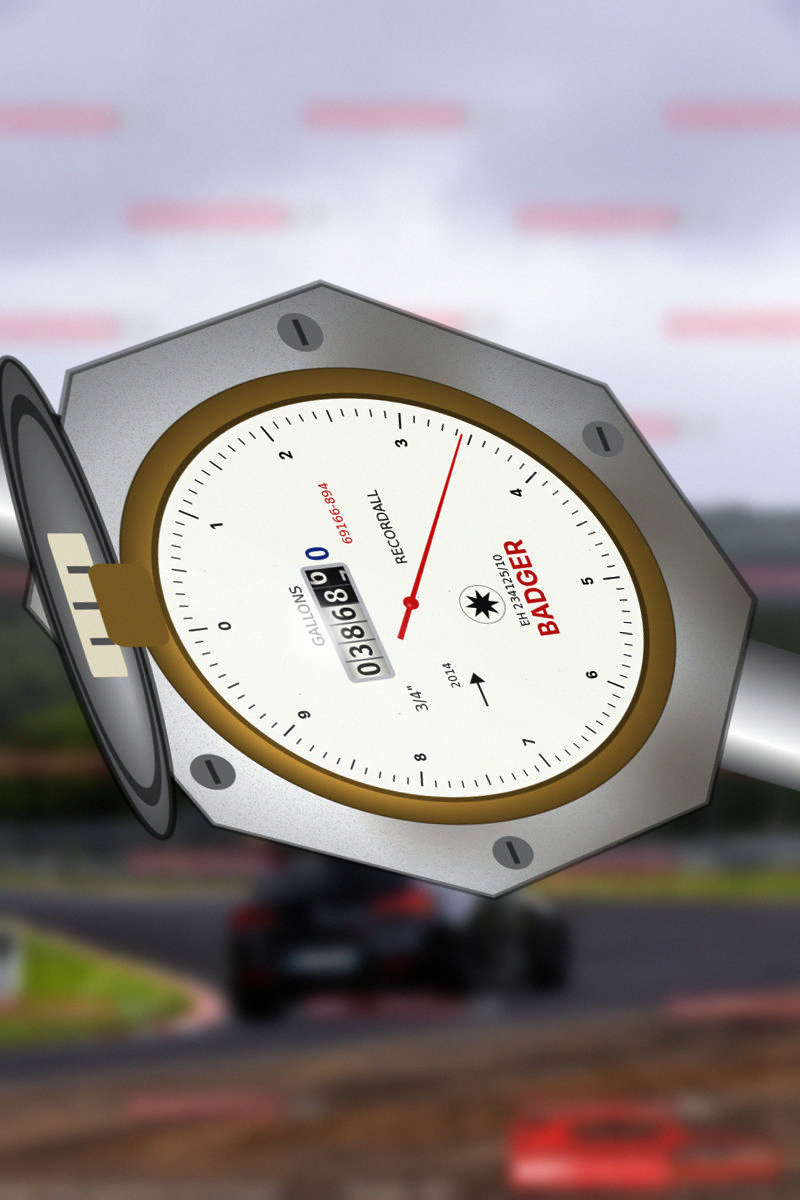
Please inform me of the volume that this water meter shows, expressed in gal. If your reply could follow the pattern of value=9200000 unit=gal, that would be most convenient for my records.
value=386863.4 unit=gal
